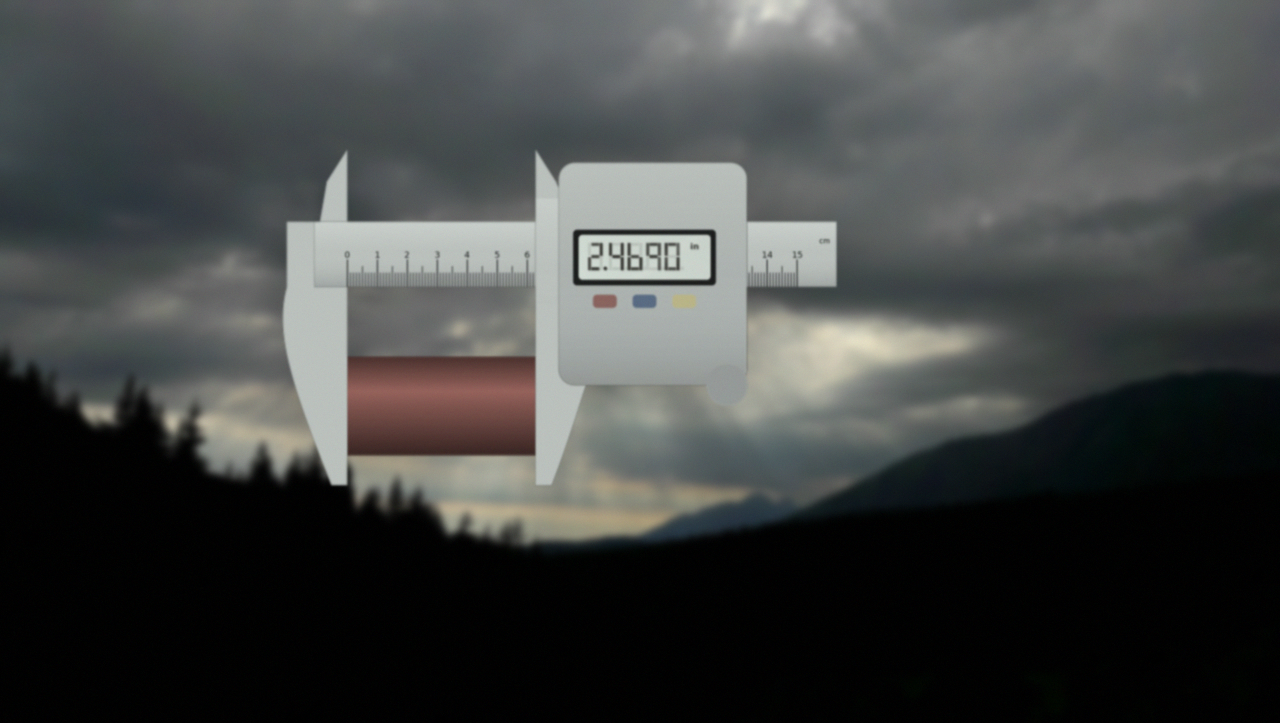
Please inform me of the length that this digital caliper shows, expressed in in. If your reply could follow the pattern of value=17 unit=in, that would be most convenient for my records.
value=2.4690 unit=in
